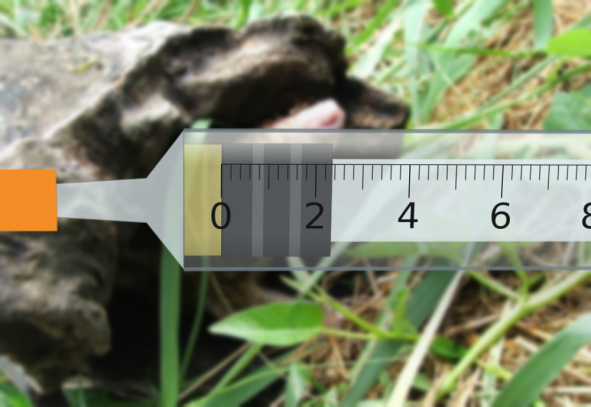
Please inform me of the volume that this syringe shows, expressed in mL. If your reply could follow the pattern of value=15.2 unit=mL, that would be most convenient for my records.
value=0 unit=mL
